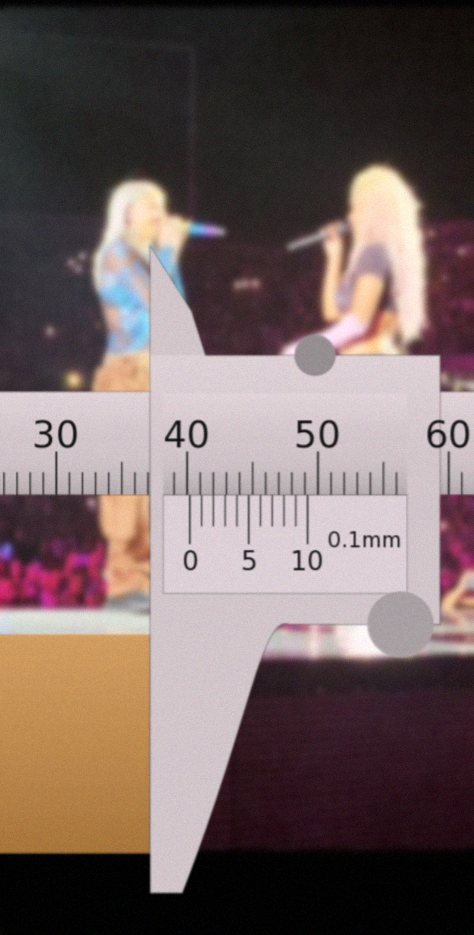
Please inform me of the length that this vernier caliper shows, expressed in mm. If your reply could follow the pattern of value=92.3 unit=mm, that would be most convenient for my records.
value=40.2 unit=mm
